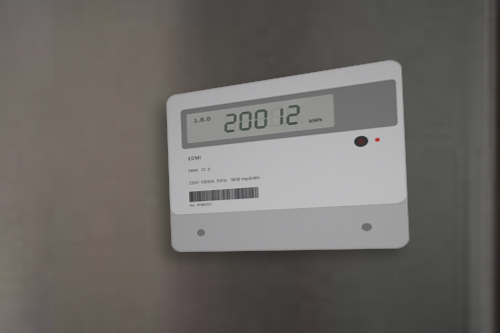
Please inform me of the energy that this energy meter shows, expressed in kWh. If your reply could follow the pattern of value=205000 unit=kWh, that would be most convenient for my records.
value=20012 unit=kWh
